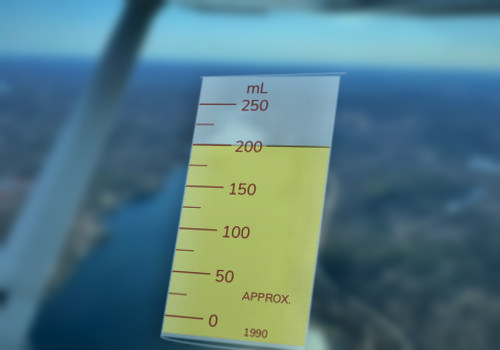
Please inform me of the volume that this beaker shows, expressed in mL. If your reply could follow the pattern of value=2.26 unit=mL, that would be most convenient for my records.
value=200 unit=mL
